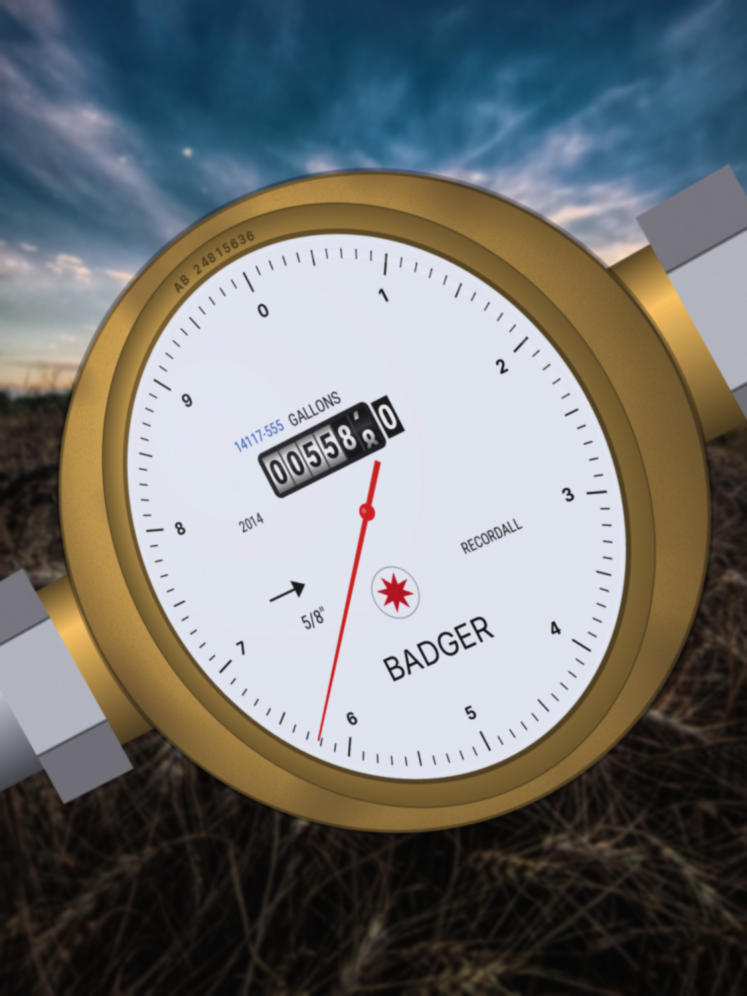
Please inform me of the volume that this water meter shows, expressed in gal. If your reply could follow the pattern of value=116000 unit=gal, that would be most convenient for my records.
value=55876.2 unit=gal
